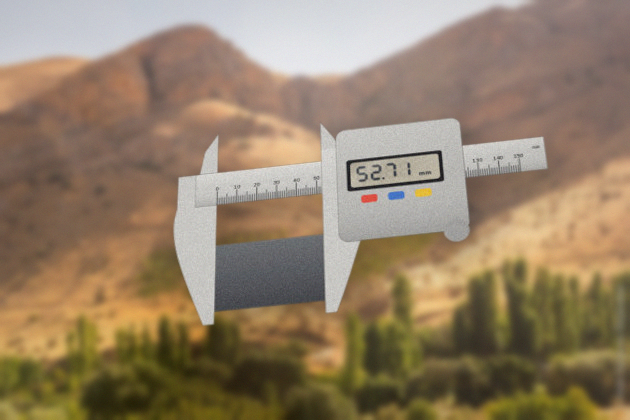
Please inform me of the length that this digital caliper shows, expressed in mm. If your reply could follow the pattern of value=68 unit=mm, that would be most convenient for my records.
value=52.71 unit=mm
